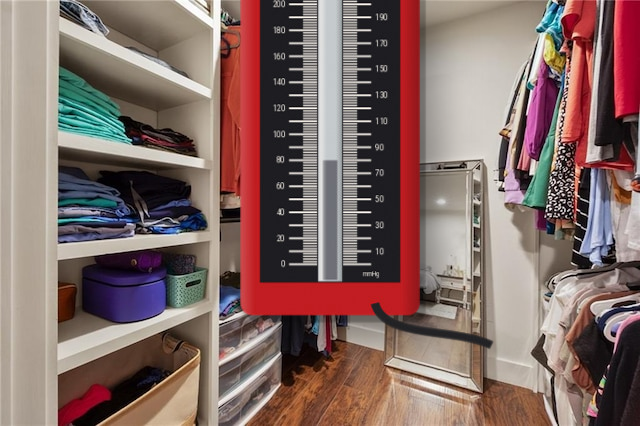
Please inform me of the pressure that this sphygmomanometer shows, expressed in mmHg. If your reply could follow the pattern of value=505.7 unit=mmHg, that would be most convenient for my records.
value=80 unit=mmHg
